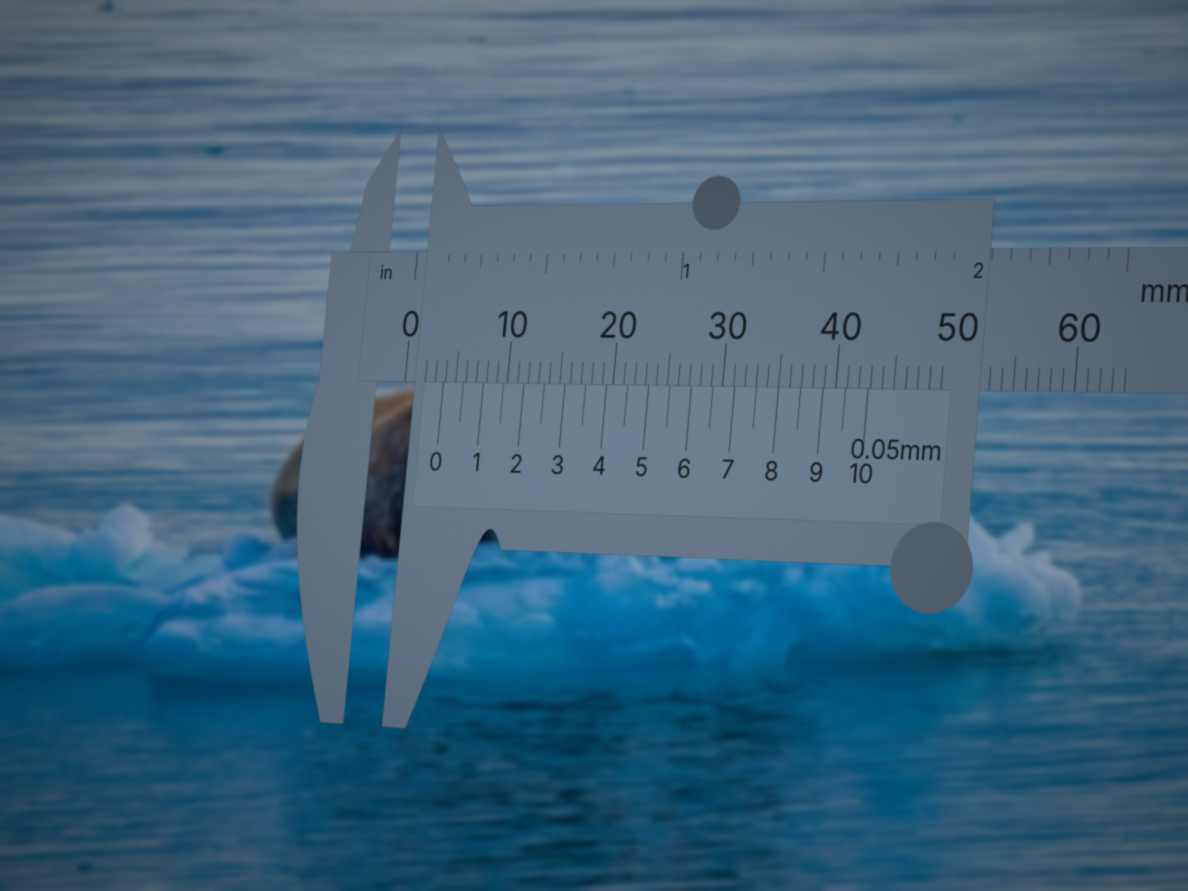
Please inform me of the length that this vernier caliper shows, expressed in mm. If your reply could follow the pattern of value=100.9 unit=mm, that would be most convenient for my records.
value=3.8 unit=mm
